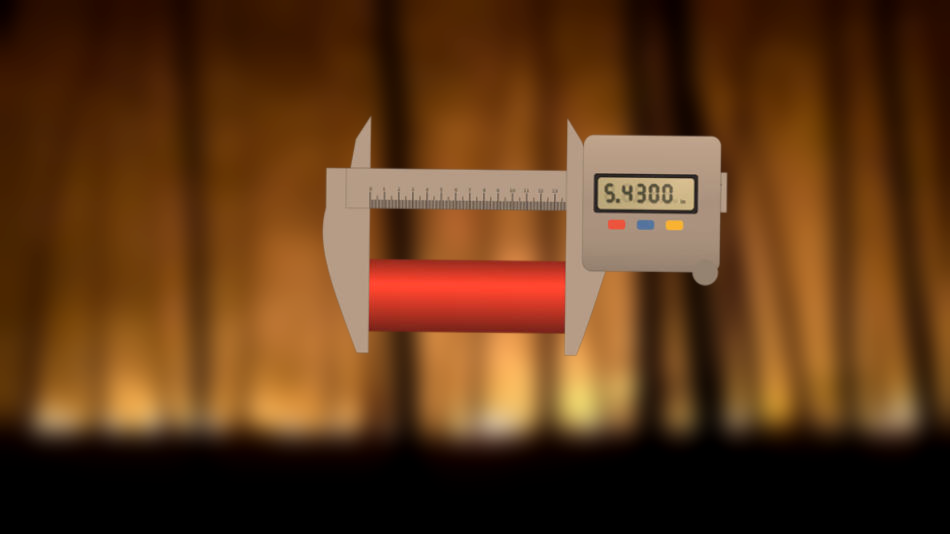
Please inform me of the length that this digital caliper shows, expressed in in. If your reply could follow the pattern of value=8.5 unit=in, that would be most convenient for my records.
value=5.4300 unit=in
